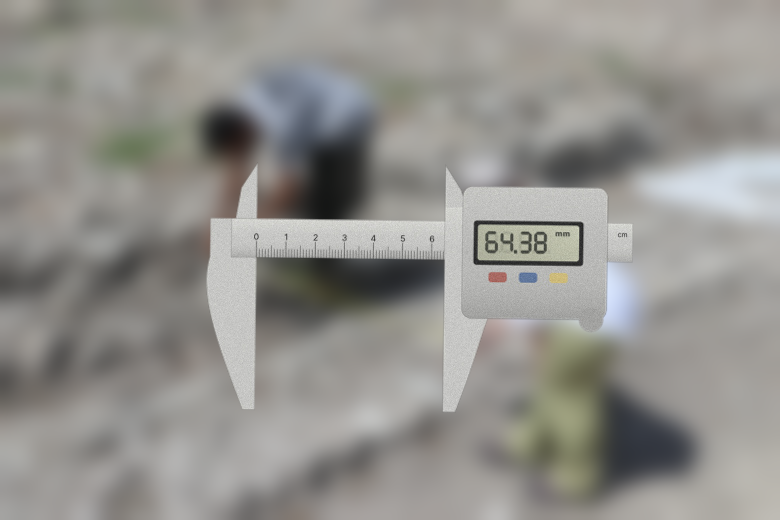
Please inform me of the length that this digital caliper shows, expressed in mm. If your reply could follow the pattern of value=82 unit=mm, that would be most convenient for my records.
value=64.38 unit=mm
